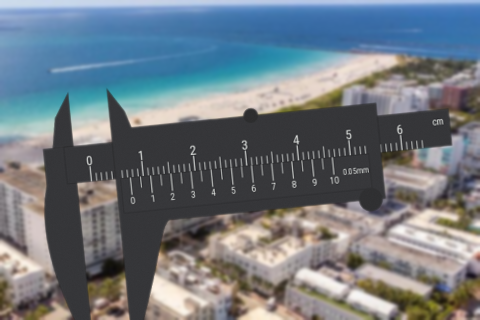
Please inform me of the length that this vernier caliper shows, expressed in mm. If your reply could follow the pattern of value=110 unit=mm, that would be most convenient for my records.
value=7.5 unit=mm
